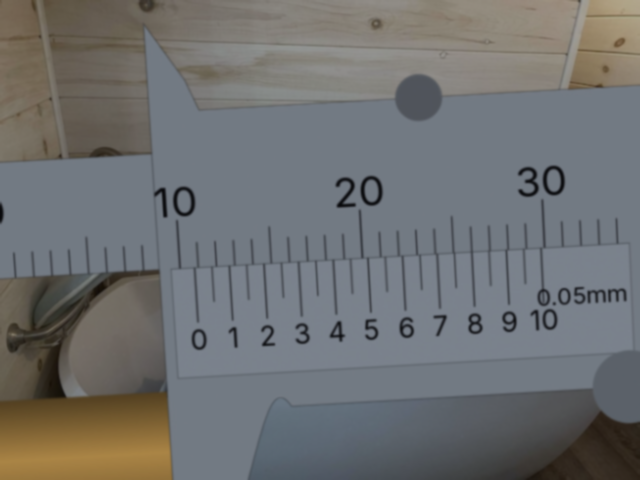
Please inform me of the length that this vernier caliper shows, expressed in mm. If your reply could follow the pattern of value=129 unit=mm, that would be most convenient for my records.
value=10.8 unit=mm
